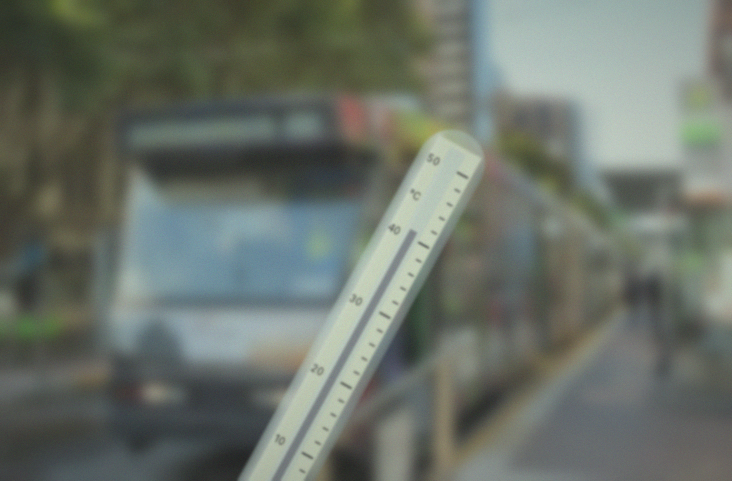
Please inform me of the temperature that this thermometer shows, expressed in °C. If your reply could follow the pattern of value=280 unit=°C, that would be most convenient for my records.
value=41 unit=°C
